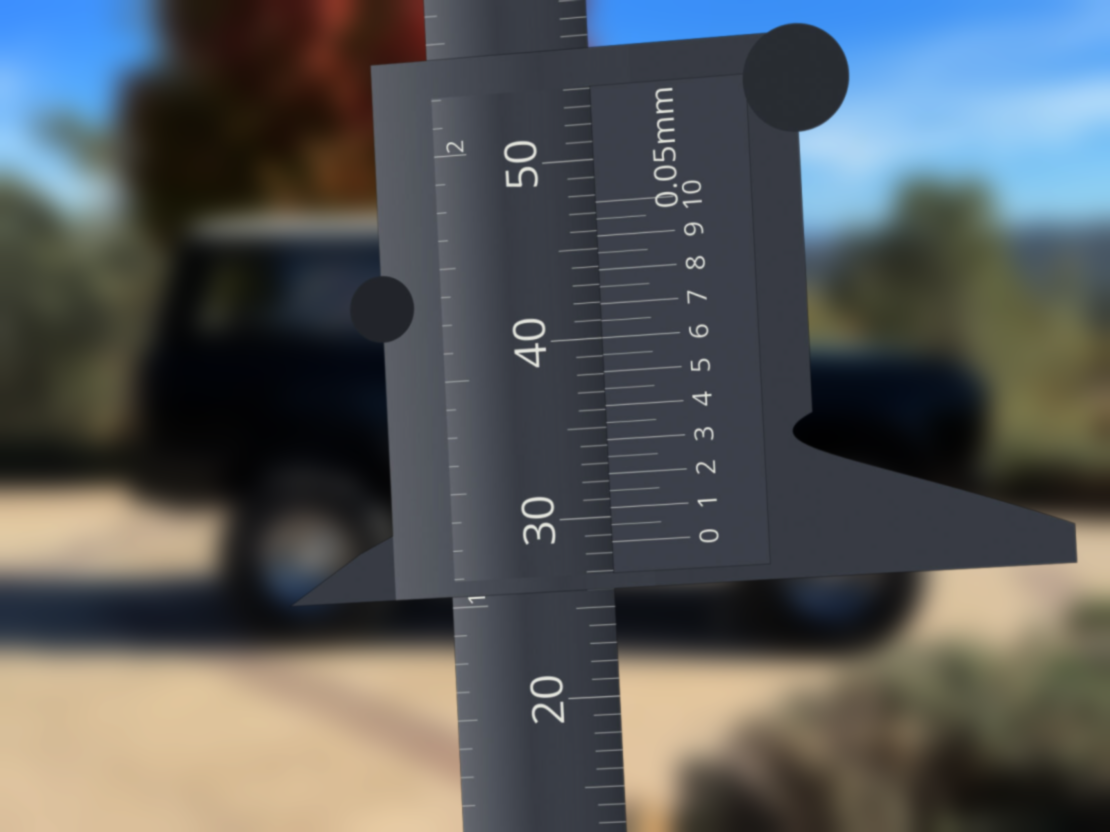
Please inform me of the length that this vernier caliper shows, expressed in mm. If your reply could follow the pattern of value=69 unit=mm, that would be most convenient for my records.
value=28.6 unit=mm
